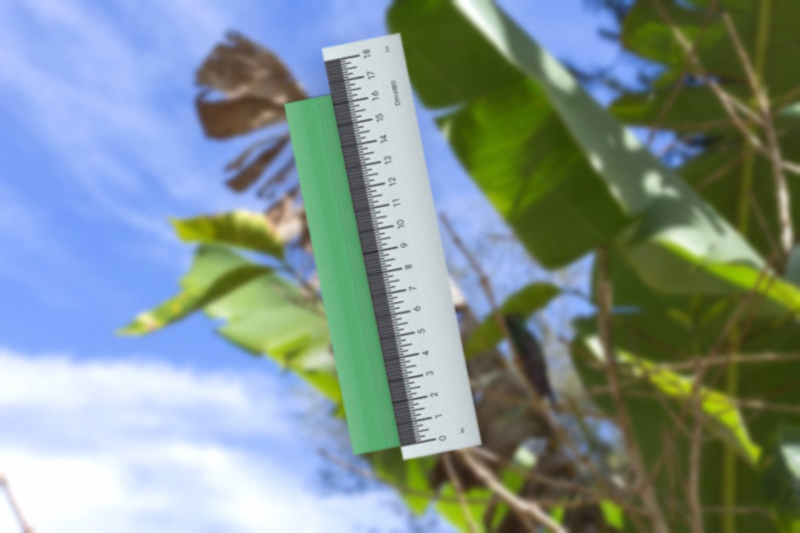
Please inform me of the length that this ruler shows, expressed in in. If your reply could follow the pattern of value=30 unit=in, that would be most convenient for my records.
value=16.5 unit=in
